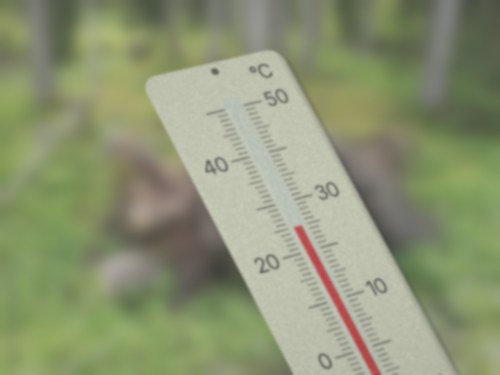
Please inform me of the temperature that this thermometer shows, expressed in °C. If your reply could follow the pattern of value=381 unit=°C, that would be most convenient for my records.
value=25 unit=°C
